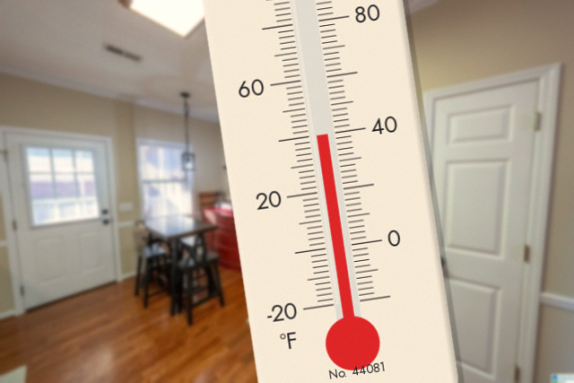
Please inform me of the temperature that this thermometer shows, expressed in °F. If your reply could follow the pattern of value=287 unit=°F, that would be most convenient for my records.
value=40 unit=°F
